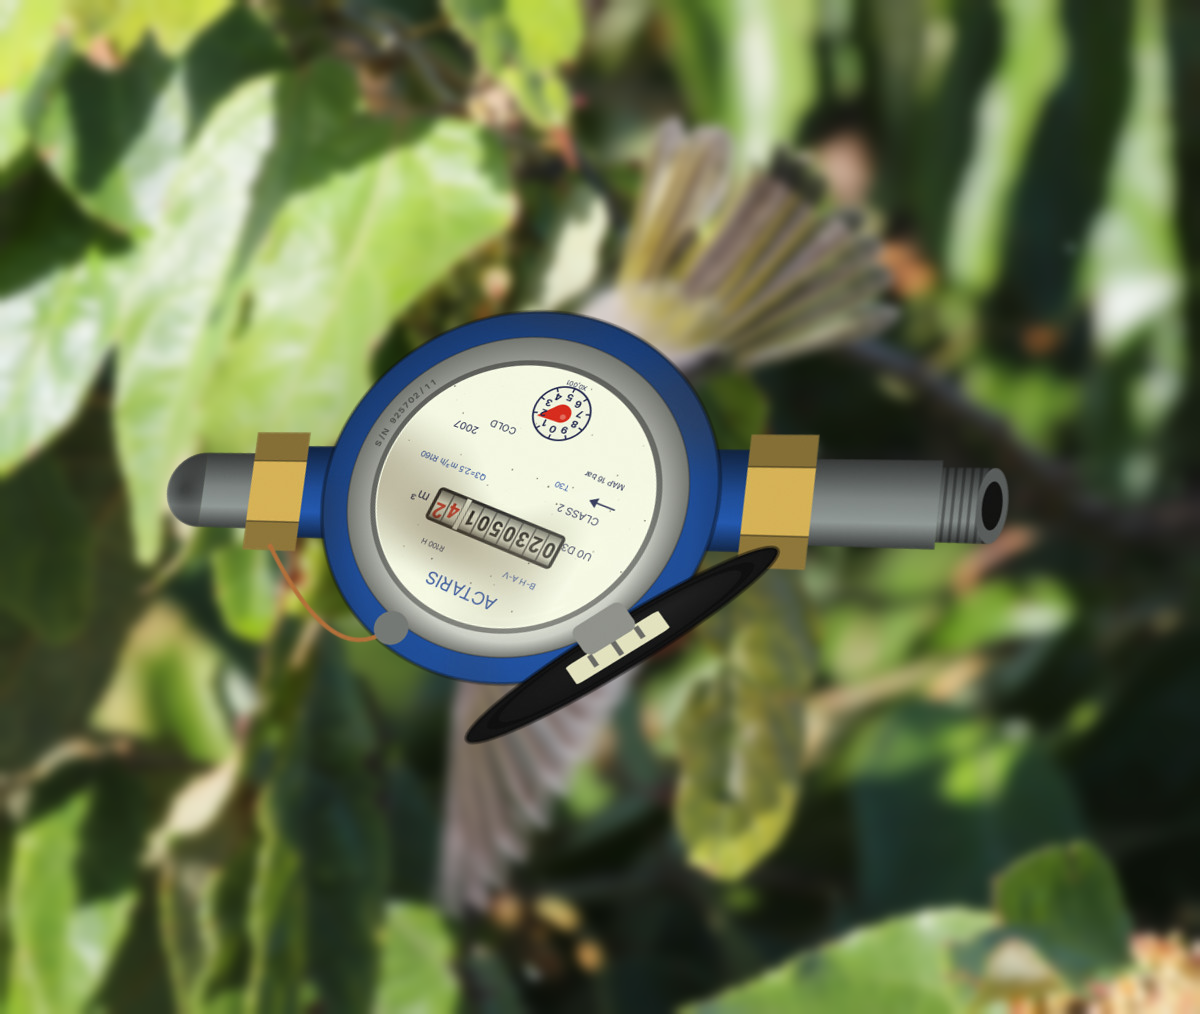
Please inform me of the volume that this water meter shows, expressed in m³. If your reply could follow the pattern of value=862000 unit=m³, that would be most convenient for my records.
value=230501.421 unit=m³
